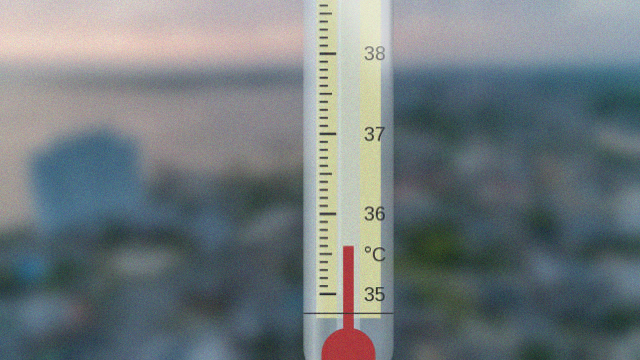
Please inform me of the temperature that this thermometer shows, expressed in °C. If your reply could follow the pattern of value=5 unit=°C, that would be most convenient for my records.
value=35.6 unit=°C
